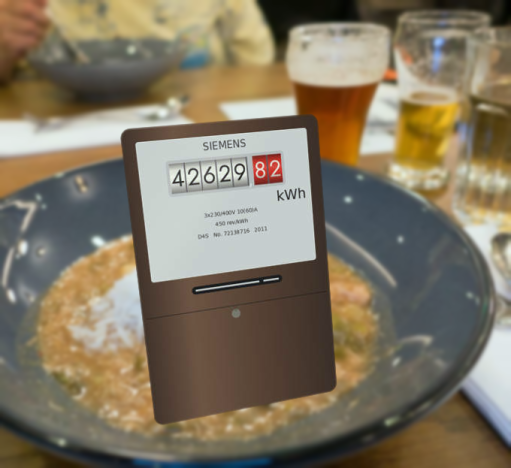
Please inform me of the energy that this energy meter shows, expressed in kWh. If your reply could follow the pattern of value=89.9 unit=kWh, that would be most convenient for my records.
value=42629.82 unit=kWh
